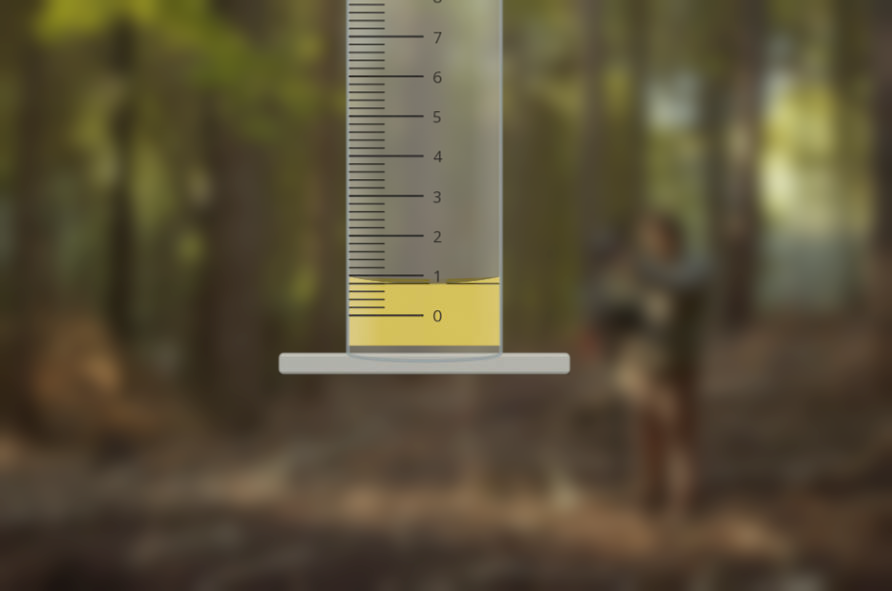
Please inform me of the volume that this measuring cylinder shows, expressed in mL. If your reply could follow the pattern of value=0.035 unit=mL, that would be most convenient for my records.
value=0.8 unit=mL
